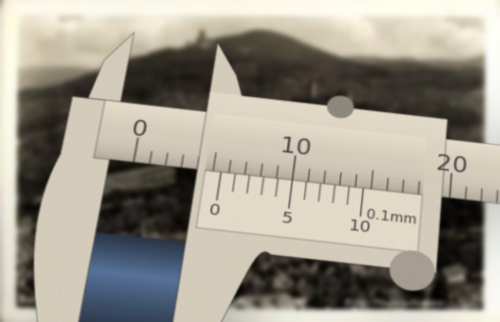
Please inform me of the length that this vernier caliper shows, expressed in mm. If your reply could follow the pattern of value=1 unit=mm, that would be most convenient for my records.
value=5.5 unit=mm
